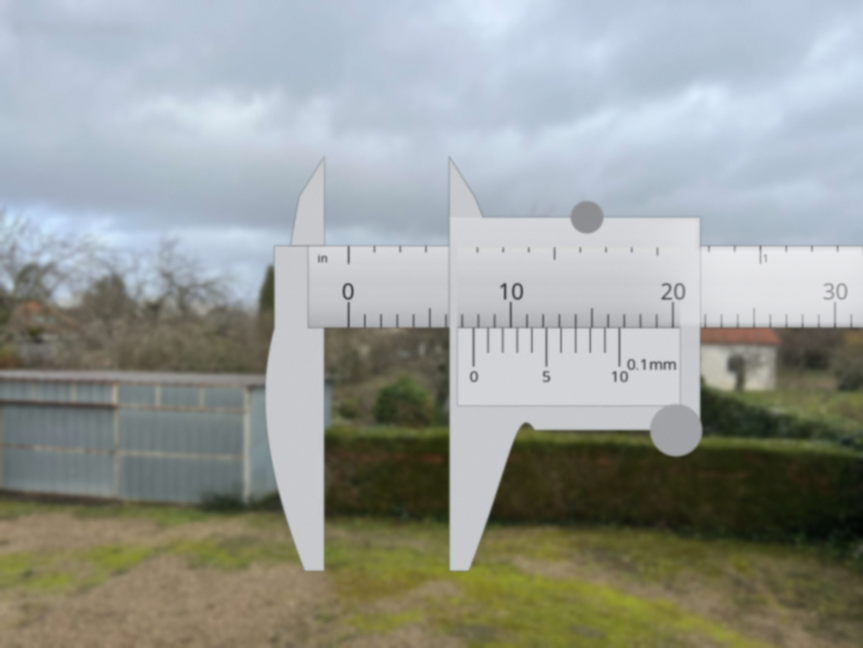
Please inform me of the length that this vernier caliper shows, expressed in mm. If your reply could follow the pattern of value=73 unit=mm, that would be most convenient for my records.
value=7.7 unit=mm
